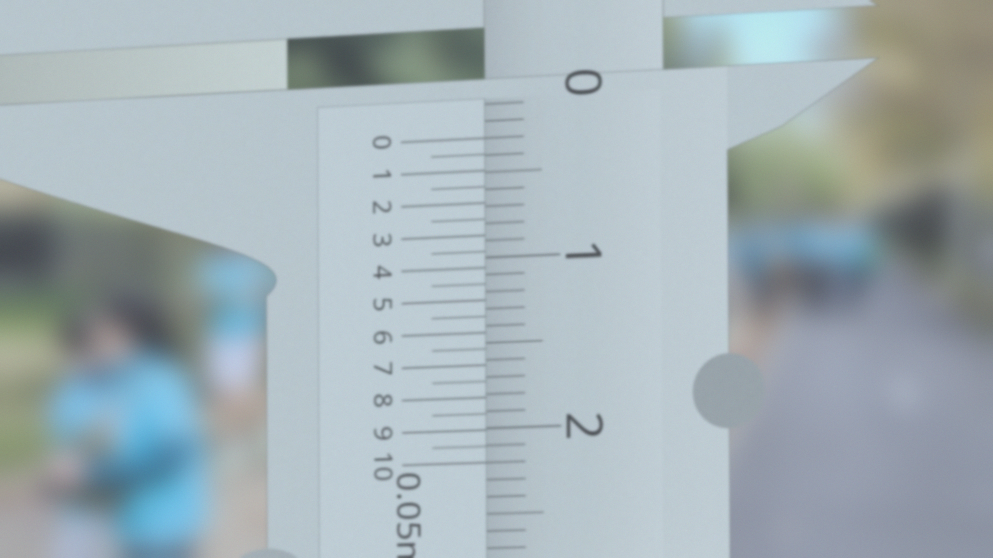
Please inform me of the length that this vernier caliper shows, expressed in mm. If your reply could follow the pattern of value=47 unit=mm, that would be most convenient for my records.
value=3.0 unit=mm
